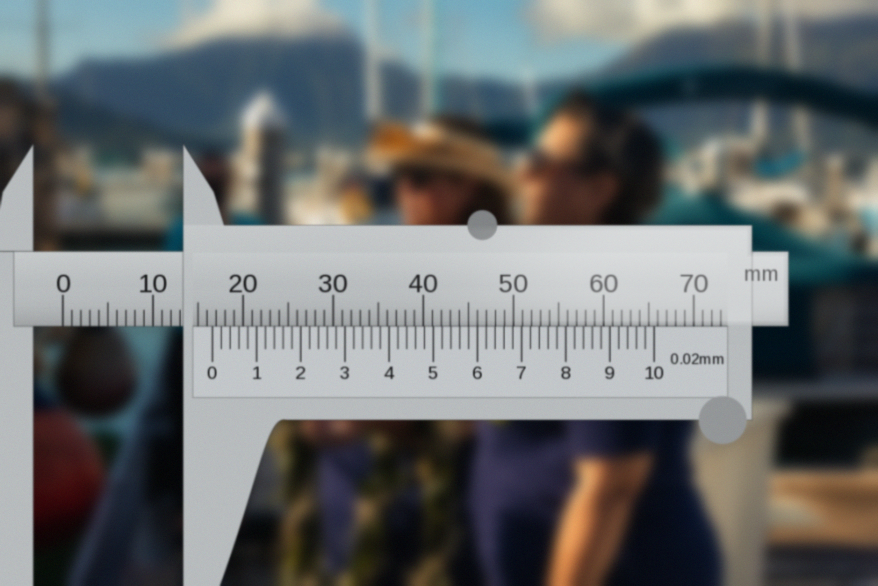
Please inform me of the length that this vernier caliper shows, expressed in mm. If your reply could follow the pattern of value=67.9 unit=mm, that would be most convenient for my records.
value=16.6 unit=mm
